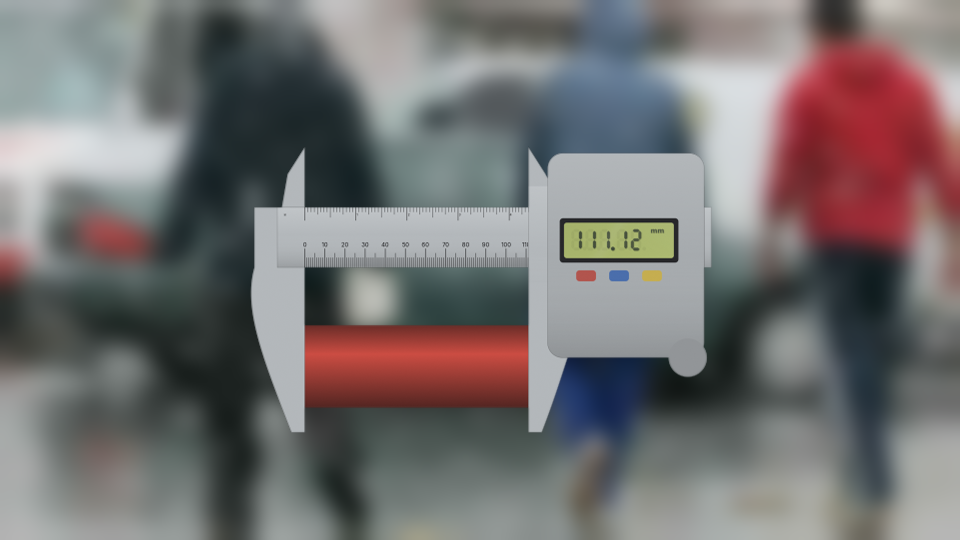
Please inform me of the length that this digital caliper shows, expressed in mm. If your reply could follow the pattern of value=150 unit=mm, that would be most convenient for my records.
value=111.12 unit=mm
